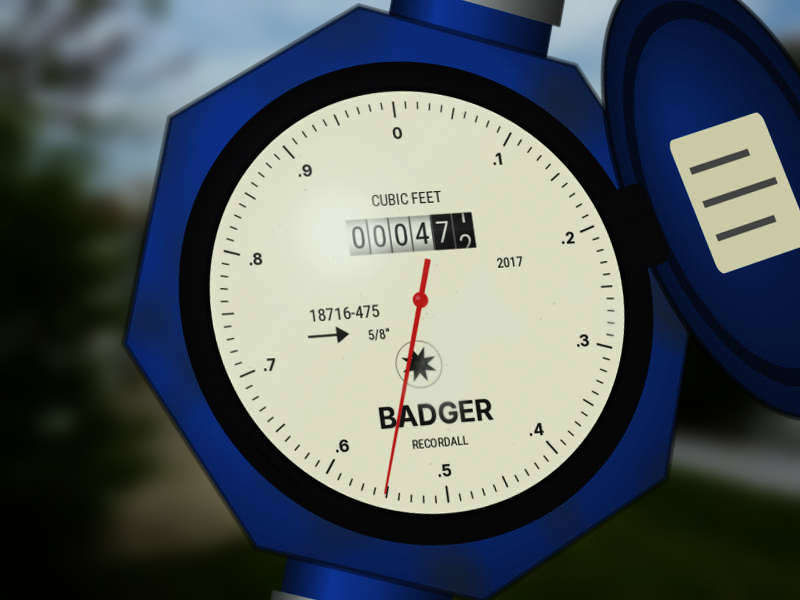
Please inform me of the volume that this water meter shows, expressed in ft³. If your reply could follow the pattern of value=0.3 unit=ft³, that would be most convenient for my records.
value=471.55 unit=ft³
